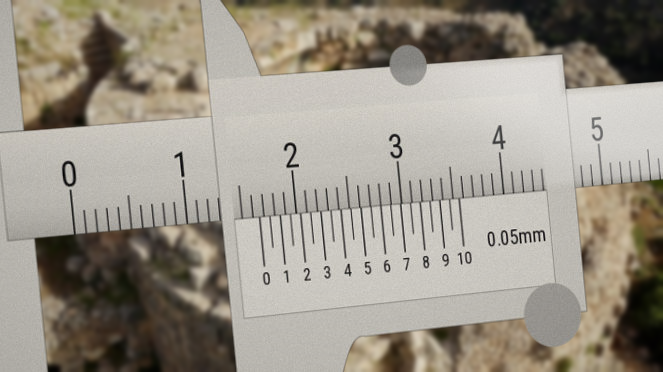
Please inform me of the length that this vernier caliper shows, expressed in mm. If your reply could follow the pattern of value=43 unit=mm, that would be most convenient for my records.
value=16.6 unit=mm
